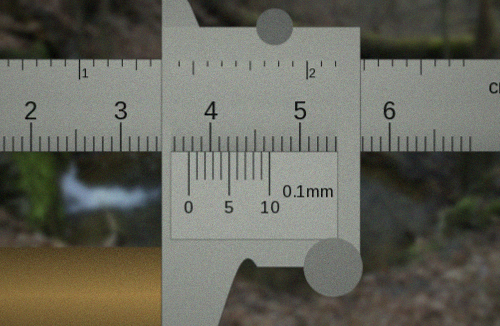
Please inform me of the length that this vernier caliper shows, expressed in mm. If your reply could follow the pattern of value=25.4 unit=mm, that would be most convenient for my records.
value=37.6 unit=mm
